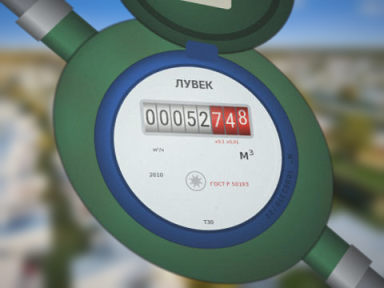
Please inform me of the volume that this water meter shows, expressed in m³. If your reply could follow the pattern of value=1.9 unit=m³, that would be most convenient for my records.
value=52.748 unit=m³
